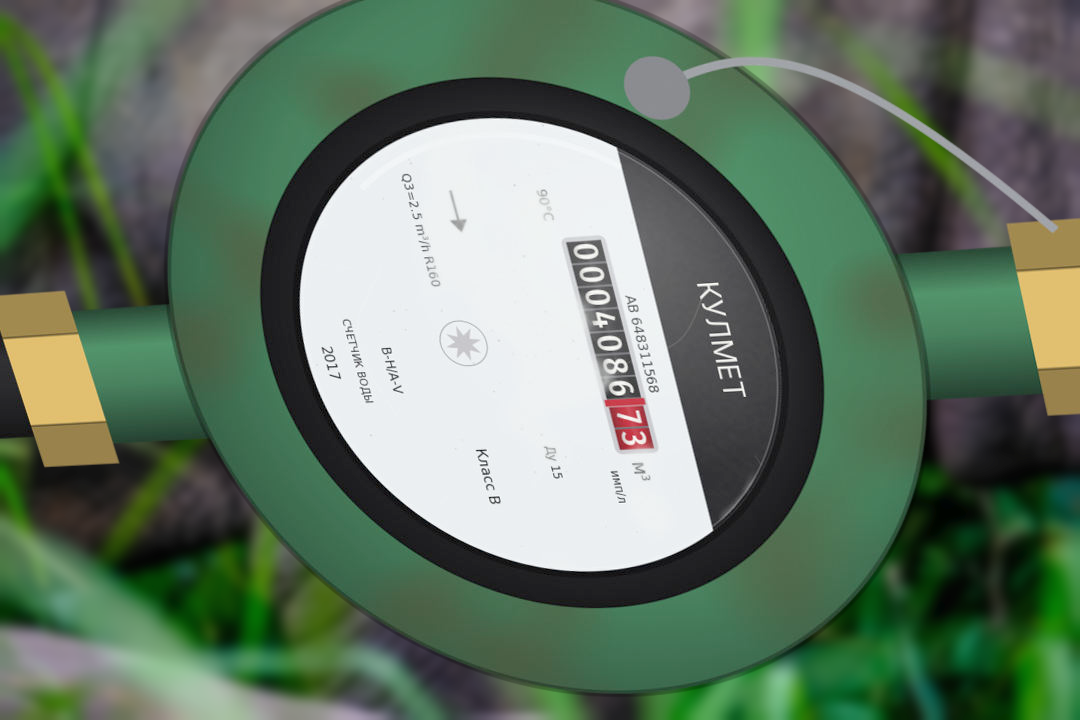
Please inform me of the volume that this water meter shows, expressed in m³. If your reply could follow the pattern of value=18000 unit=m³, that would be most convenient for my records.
value=4086.73 unit=m³
